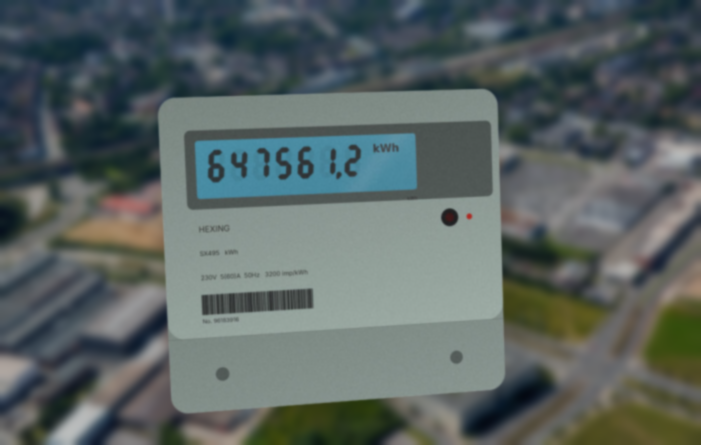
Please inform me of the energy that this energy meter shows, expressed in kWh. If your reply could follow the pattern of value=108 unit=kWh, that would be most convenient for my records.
value=647561.2 unit=kWh
